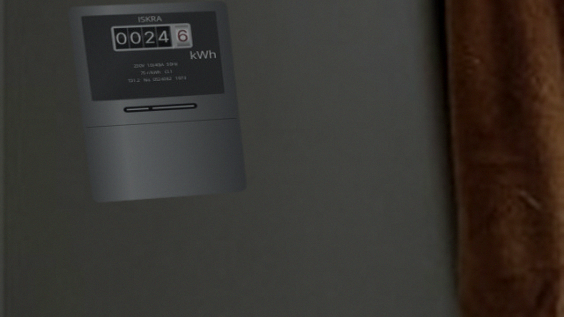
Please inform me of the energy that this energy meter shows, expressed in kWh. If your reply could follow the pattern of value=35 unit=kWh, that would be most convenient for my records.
value=24.6 unit=kWh
